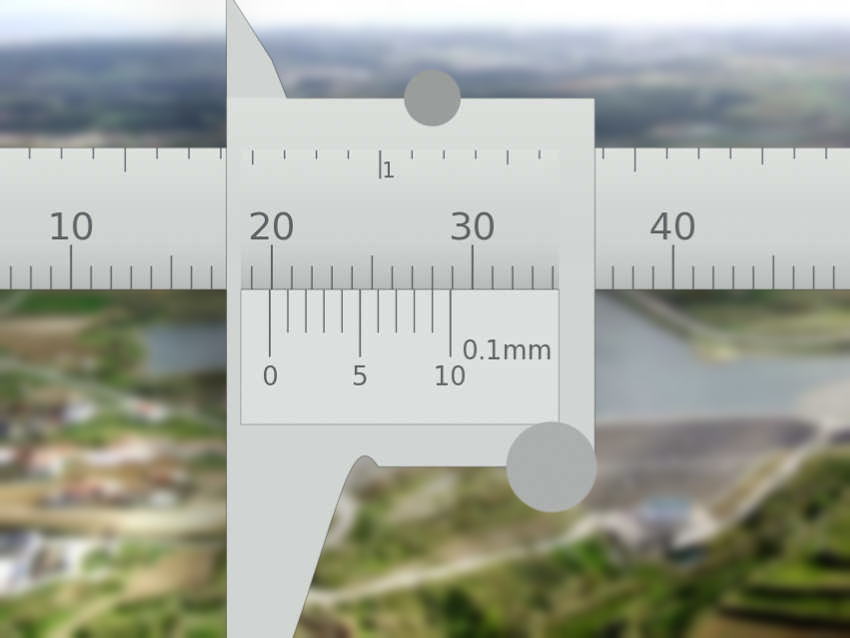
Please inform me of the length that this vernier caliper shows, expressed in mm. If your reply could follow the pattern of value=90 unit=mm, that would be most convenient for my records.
value=19.9 unit=mm
